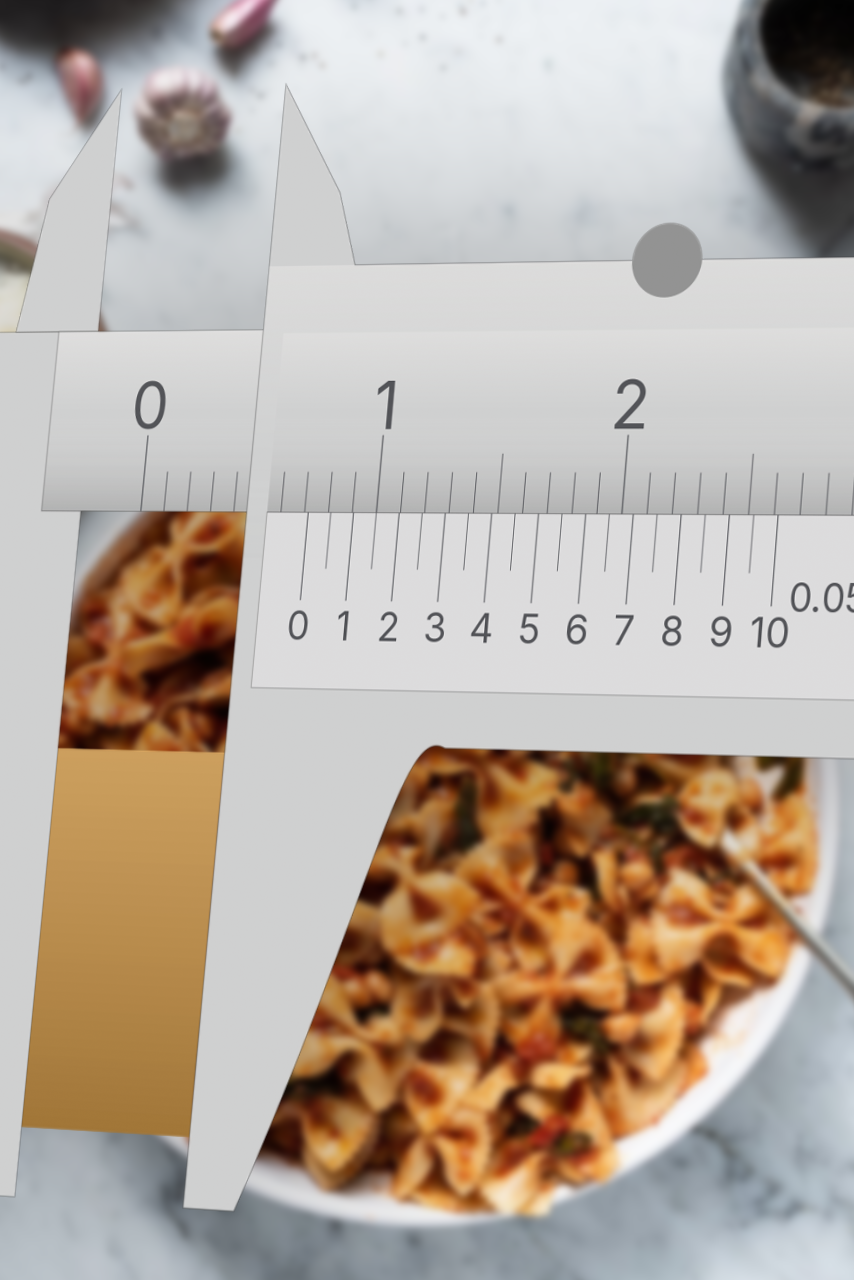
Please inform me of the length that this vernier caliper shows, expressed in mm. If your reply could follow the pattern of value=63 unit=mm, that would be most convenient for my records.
value=7.15 unit=mm
